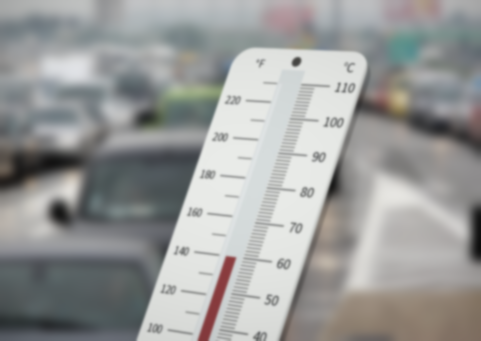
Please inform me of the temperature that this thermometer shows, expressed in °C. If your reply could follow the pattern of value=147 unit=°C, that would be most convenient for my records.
value=60 unit=°C
